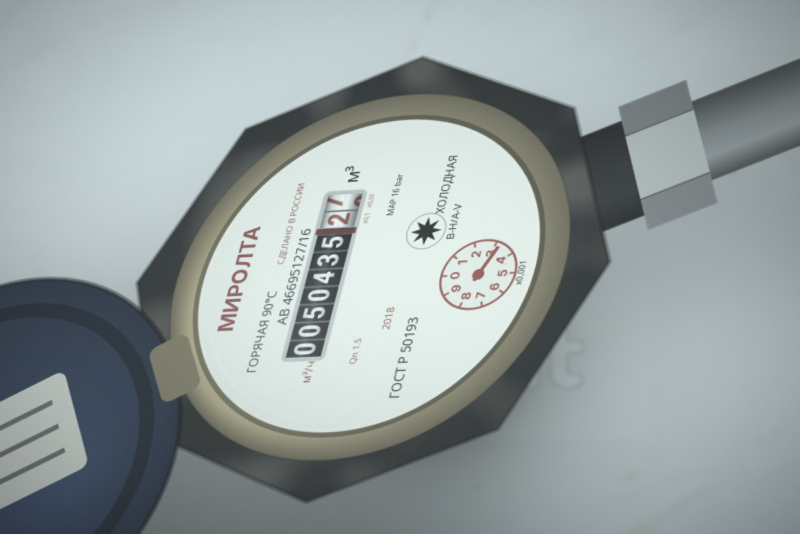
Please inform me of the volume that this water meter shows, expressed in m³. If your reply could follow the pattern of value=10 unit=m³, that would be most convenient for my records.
value=50435.273 unit=m³
